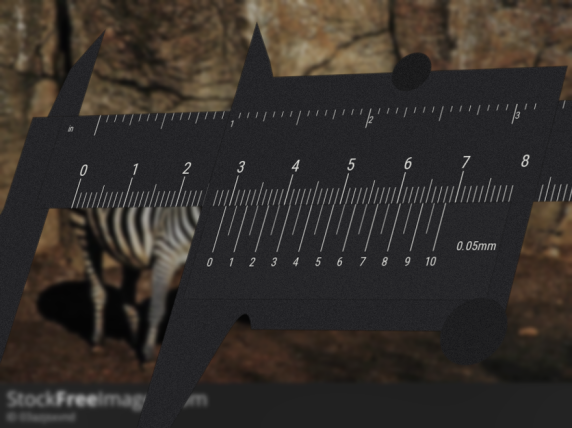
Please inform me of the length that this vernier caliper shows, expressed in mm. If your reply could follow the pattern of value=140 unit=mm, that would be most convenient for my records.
value=29.4 unit=mm
